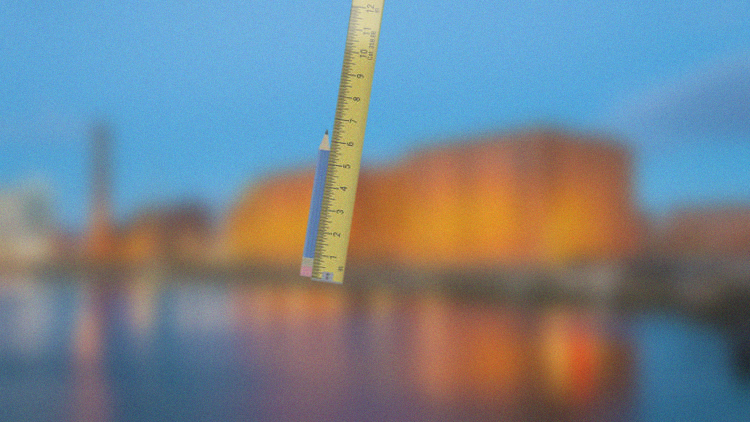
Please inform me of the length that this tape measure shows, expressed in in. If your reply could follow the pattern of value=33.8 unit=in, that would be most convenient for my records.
value=6.5 unit=in
